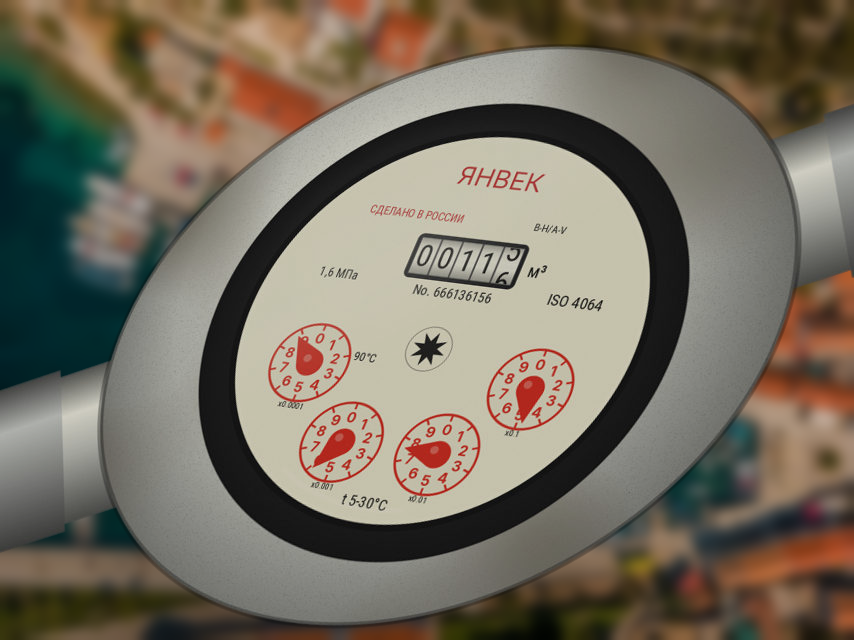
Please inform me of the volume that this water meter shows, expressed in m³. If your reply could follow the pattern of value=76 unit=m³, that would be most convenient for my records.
value=115.4758 unit=m³
